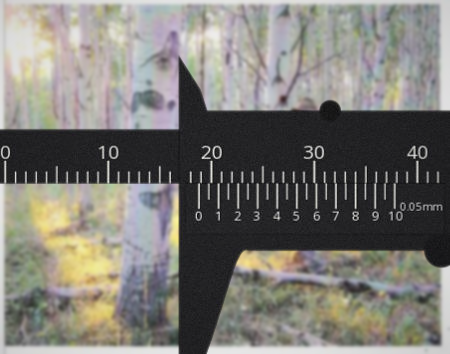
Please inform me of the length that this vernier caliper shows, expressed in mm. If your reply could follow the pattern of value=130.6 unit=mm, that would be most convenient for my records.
value=18.8 unit=mm
